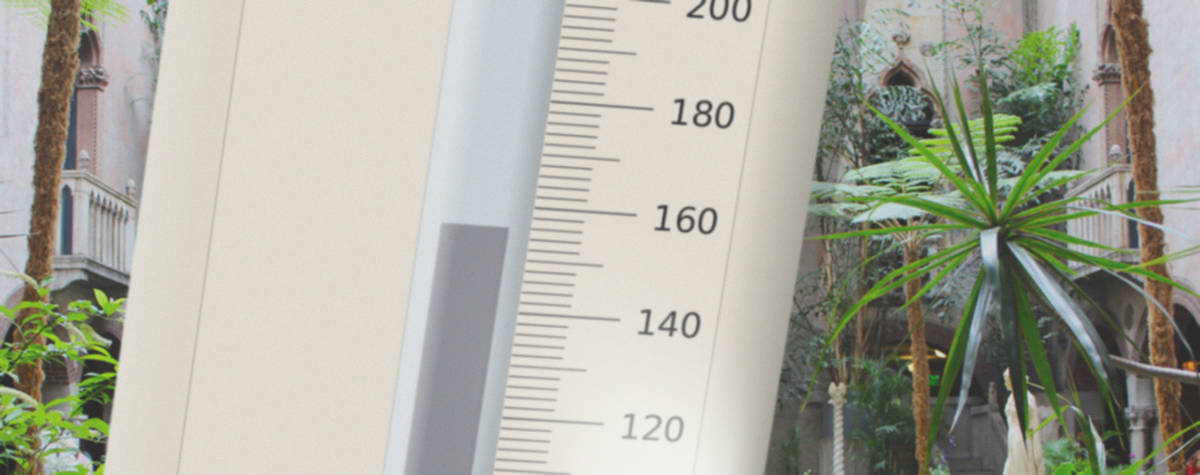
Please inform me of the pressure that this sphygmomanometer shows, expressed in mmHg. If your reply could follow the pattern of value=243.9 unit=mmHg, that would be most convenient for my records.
value=156 unit=mmHg
